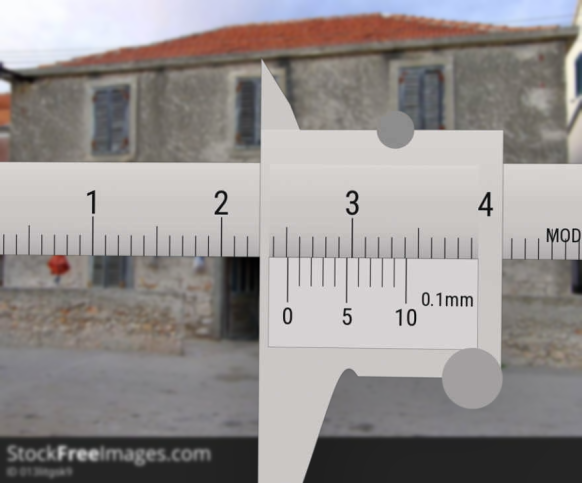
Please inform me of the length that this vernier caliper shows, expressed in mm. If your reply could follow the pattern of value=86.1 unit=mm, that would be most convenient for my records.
value=25.1 unit=mm
